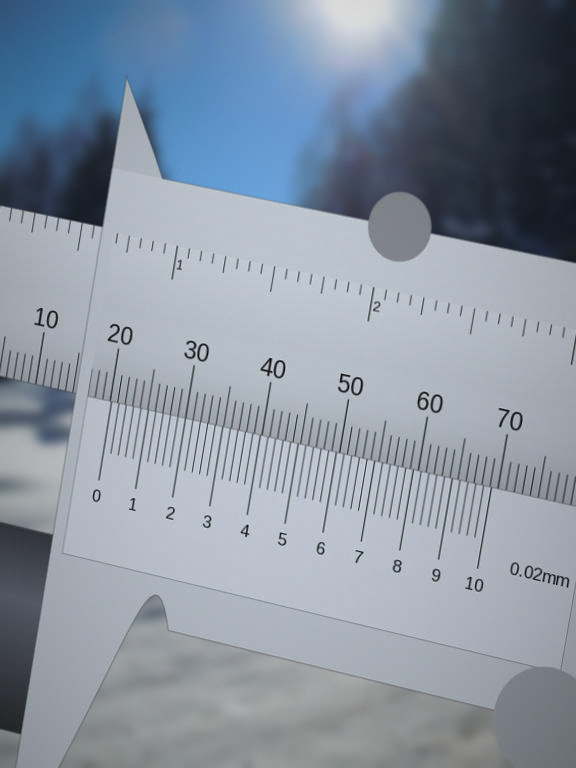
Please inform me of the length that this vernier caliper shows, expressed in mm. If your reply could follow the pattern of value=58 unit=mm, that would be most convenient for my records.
value=20.2 unit=mm
